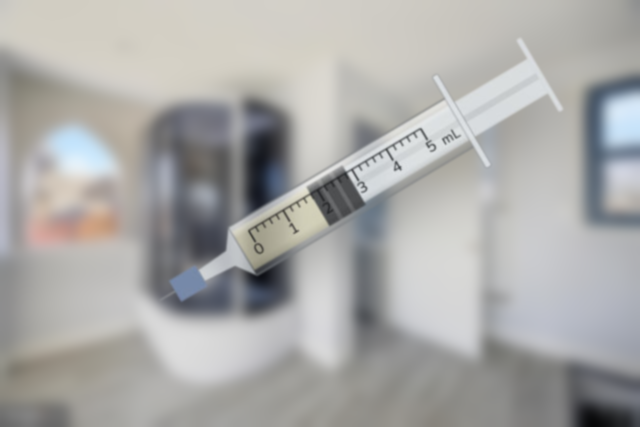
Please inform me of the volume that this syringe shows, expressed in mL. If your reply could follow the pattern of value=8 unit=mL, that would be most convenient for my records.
value=1.8 unit=mL
